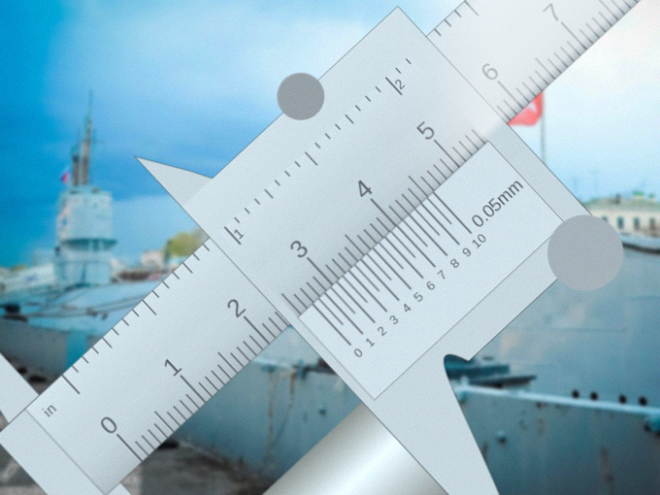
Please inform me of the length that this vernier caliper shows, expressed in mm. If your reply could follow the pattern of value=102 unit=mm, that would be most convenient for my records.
value=26.8 unit=mm
